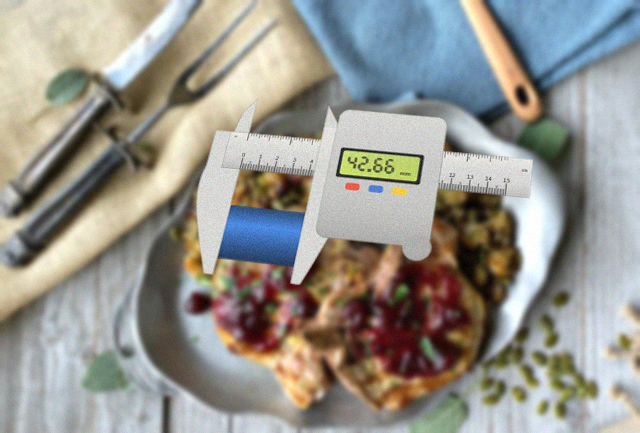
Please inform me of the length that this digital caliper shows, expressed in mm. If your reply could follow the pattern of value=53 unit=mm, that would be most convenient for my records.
value=42.66 unit=mm
